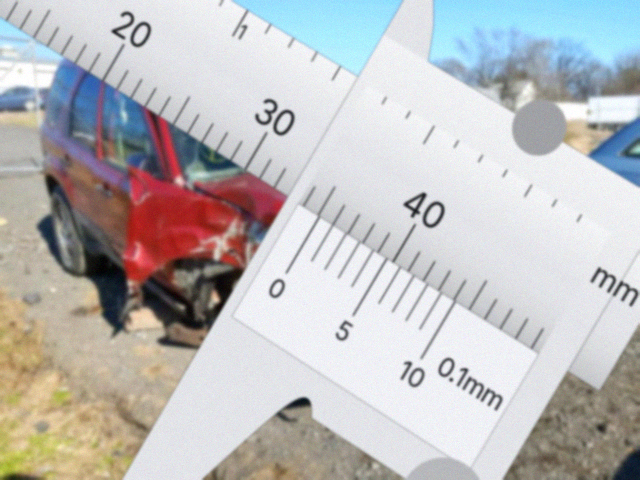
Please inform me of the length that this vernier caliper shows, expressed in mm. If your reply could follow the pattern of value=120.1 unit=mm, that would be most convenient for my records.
value=35.1 unit=mm
